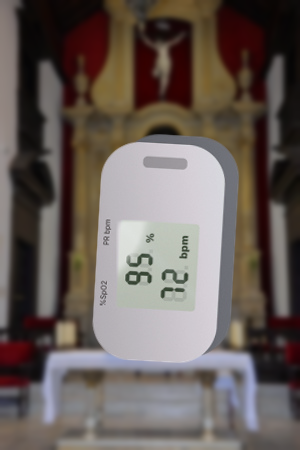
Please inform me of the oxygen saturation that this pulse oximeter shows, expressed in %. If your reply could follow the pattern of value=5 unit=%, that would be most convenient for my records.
value=95 unit=%
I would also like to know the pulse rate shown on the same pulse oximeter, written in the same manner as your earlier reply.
value=72 unit=bpm
